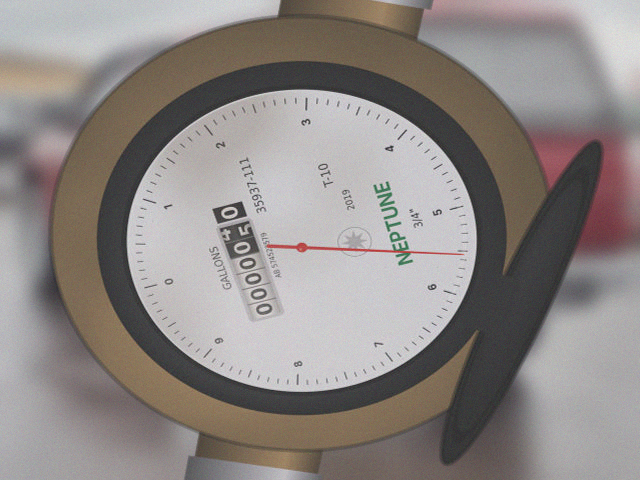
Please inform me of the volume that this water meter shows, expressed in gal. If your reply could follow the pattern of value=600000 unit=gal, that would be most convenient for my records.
value=45.5 unit=gal
